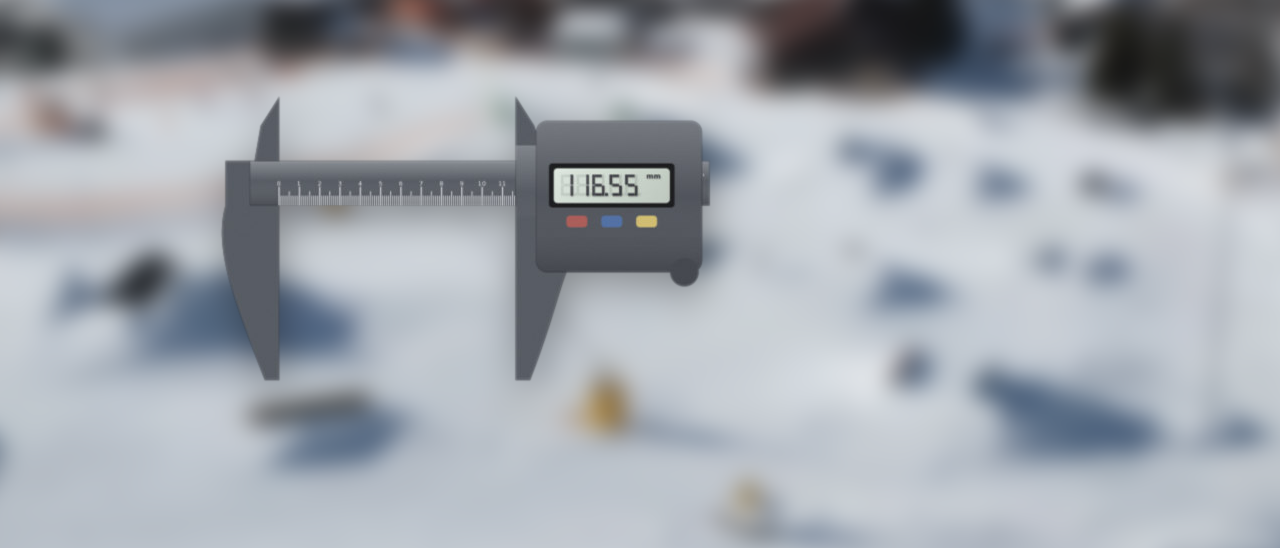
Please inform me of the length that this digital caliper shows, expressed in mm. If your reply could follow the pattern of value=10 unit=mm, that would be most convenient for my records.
value=116.55 unit=mm
